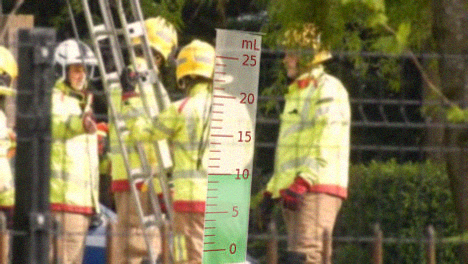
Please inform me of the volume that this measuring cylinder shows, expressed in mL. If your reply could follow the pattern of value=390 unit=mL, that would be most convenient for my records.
value=10 unit=mL
